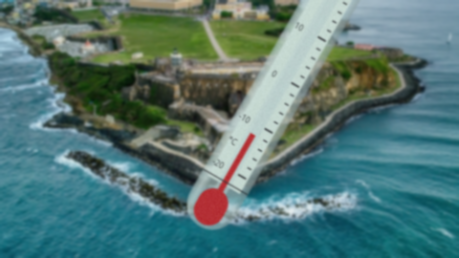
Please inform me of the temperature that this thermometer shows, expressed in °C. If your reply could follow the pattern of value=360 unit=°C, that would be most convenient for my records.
value=-12 unit=°C
